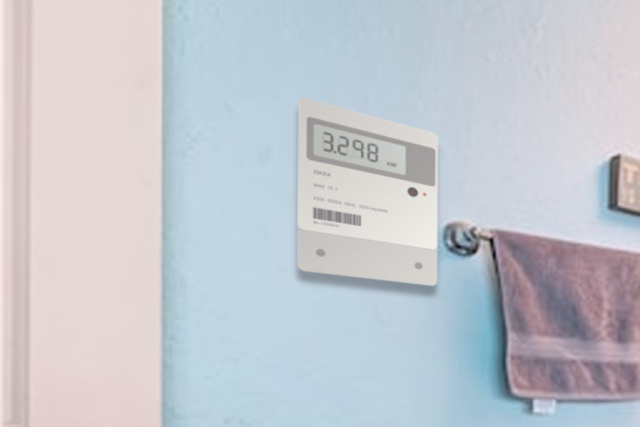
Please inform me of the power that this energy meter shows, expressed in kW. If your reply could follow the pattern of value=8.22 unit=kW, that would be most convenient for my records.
value=3.298 unit=kW
